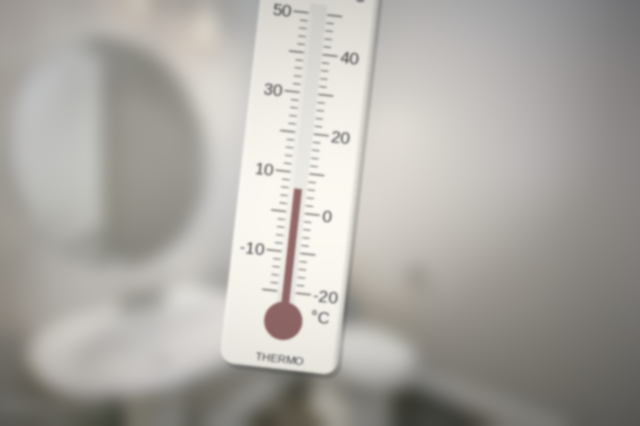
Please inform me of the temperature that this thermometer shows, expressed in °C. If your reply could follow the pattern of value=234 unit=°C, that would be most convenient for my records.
value=6 unit=°C
